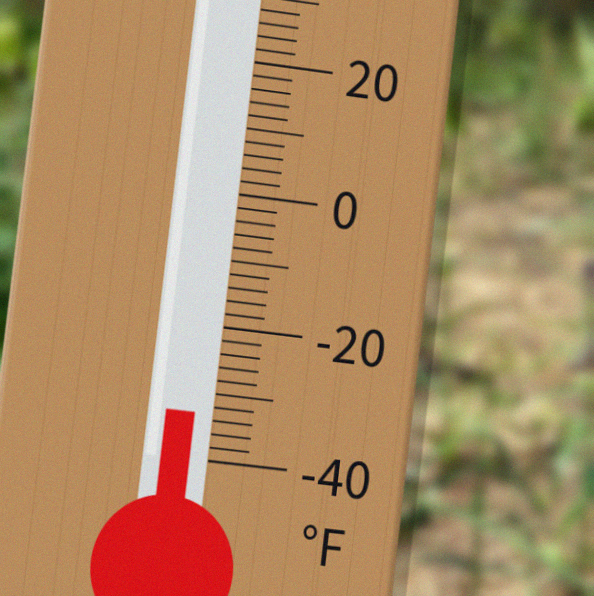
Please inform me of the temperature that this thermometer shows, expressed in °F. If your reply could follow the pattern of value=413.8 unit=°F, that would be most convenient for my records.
value=-33 unit=°F
